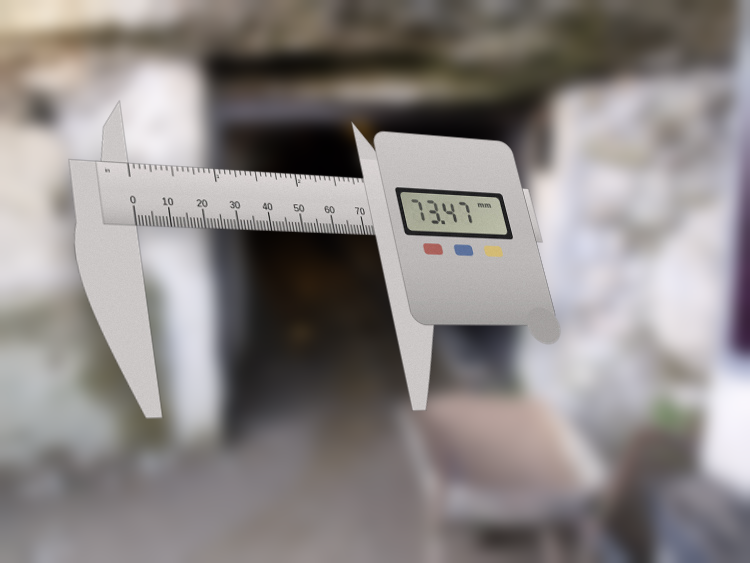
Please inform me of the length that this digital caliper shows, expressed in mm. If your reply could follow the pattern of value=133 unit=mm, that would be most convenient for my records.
value=73.47 unit=mm
